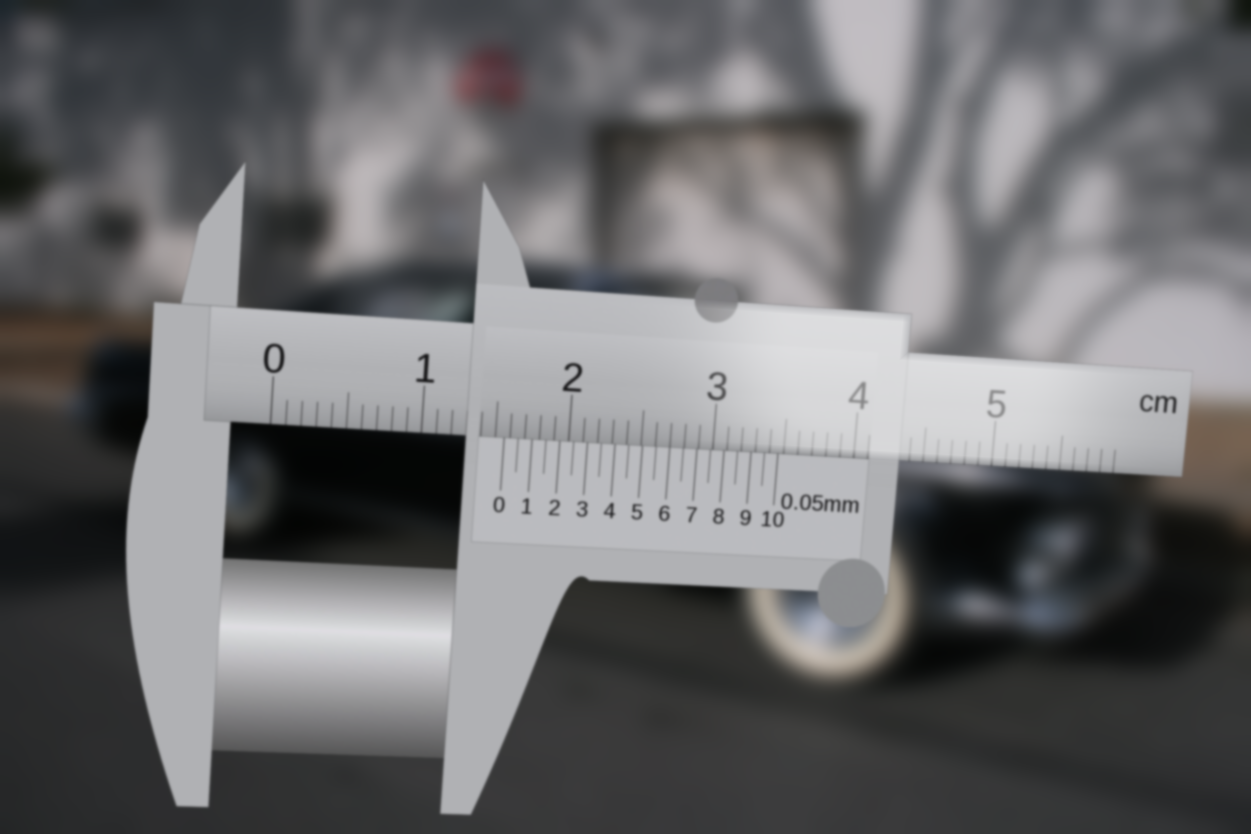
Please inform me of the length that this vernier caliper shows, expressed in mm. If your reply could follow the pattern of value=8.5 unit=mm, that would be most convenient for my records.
value=15.6 unit=mm
